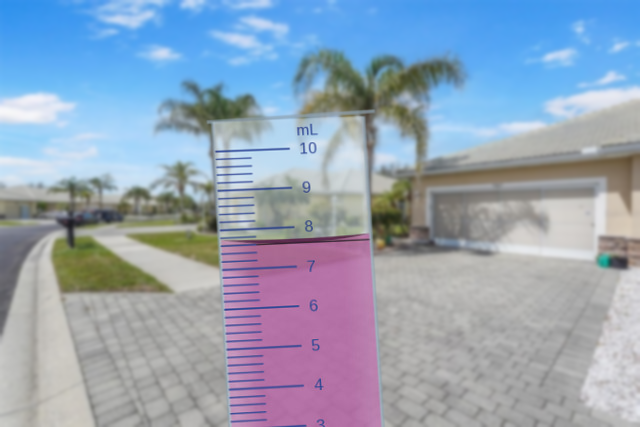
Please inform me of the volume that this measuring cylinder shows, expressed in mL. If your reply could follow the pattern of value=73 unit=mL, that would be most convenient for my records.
value=7.6 unit=mL
